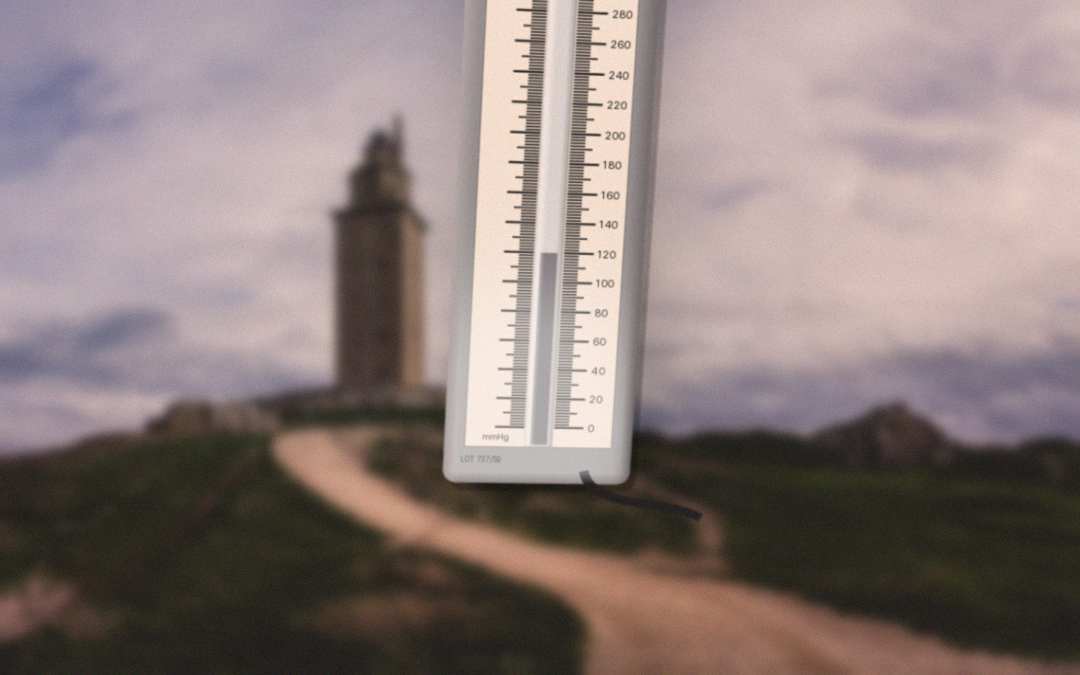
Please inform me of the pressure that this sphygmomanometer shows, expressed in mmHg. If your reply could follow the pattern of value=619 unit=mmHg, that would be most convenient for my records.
value=120 unit=mmHg
